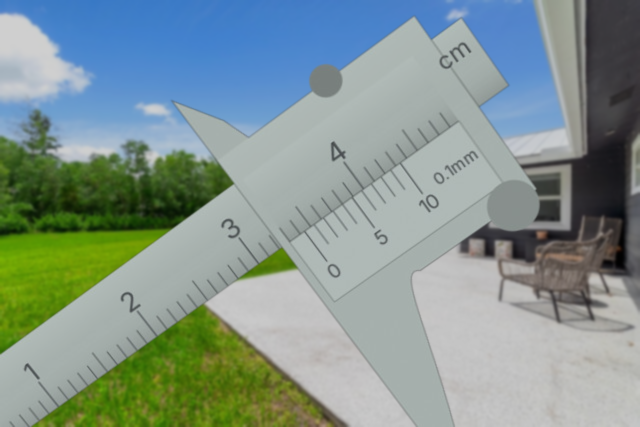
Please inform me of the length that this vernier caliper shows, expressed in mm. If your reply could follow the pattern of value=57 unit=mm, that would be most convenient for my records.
value=34.4 unit=mm
